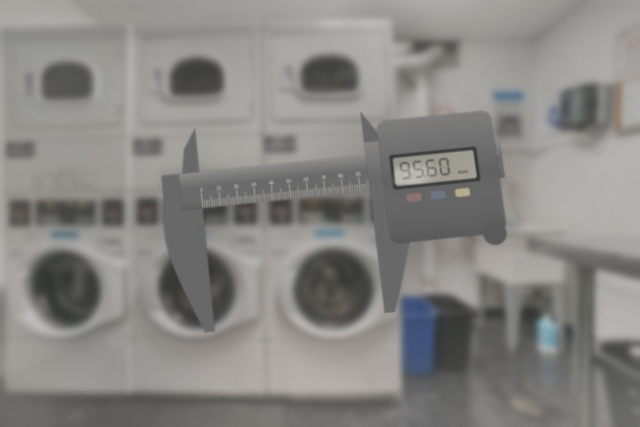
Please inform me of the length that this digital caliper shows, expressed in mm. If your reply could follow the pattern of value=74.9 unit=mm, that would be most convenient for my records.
value=95.60 unit=mm
